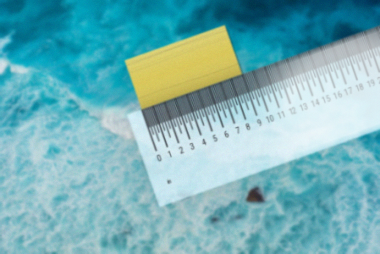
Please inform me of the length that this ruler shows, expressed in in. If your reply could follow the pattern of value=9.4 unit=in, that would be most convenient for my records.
value=9 unit=in
